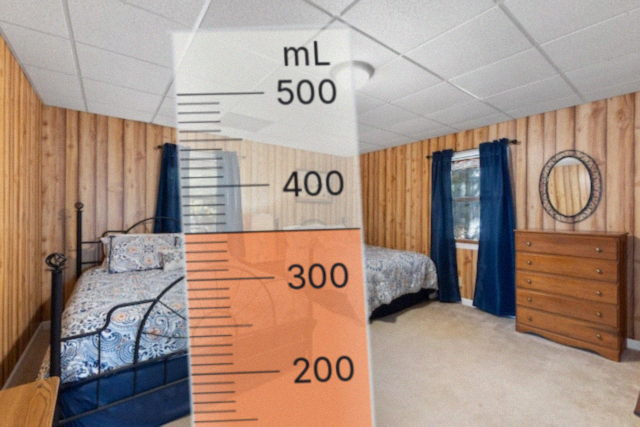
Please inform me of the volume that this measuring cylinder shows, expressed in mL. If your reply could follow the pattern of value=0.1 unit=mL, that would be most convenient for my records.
value=350 unit=mL
